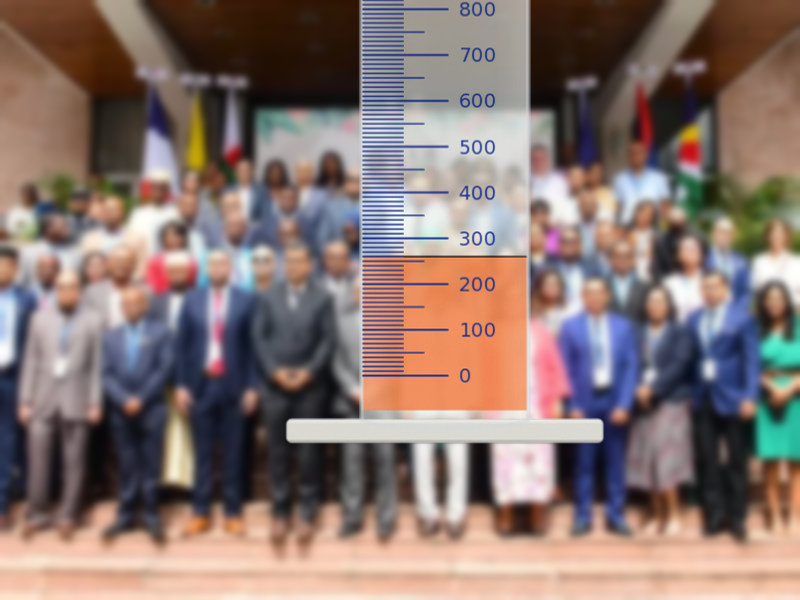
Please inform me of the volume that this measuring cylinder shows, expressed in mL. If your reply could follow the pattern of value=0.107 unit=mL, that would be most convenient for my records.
value=260 unit=mL
